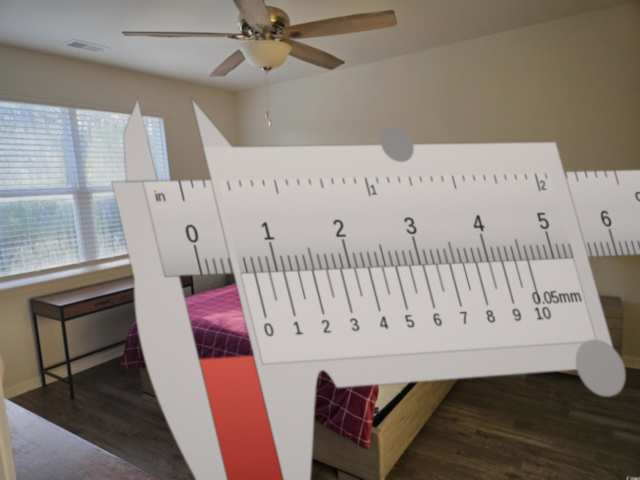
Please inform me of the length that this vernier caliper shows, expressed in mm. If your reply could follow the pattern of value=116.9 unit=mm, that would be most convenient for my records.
value=7.0 unit=mm
